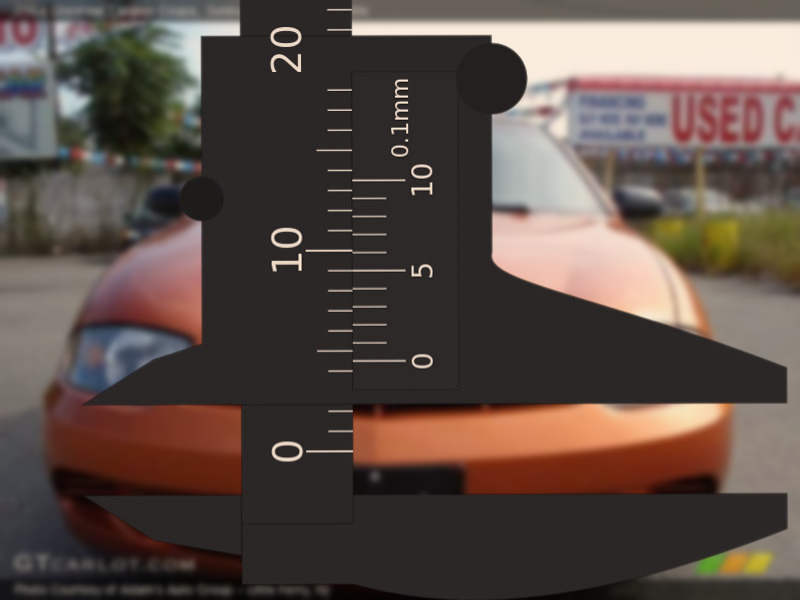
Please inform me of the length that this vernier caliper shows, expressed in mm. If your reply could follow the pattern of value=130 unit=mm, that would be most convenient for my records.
value=4.5 unit=mm
